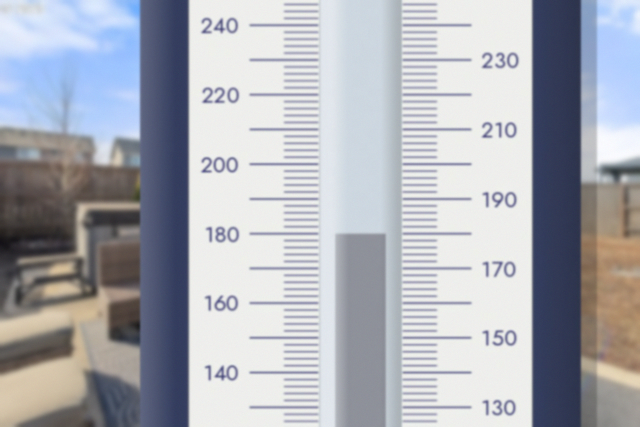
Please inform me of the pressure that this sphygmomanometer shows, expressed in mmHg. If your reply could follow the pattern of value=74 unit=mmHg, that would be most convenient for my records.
value=180 unit=mmHg
